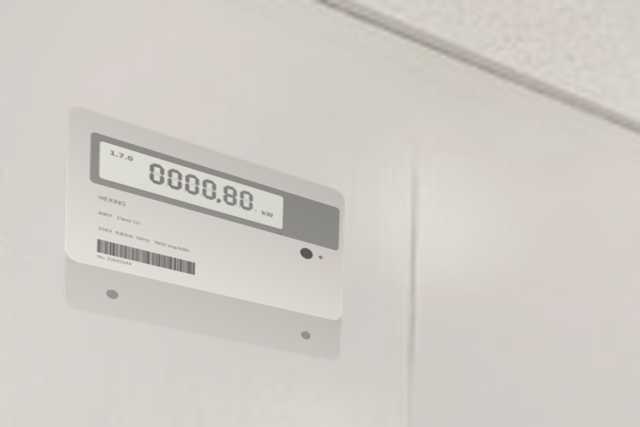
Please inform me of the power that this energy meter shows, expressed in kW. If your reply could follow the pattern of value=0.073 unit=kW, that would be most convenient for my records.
value=0.80 unit=kW
